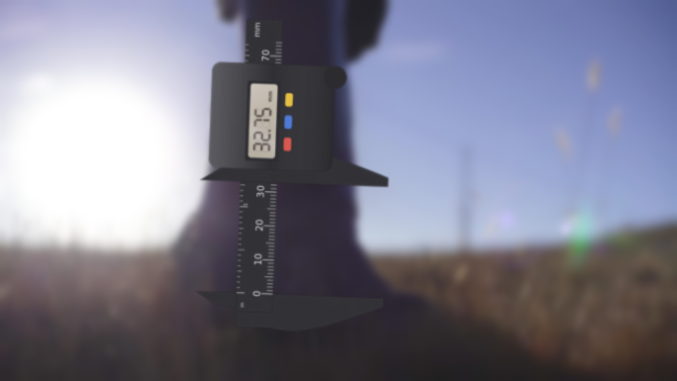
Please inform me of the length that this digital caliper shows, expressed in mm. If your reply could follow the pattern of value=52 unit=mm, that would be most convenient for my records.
value=32.75 unit=mm
